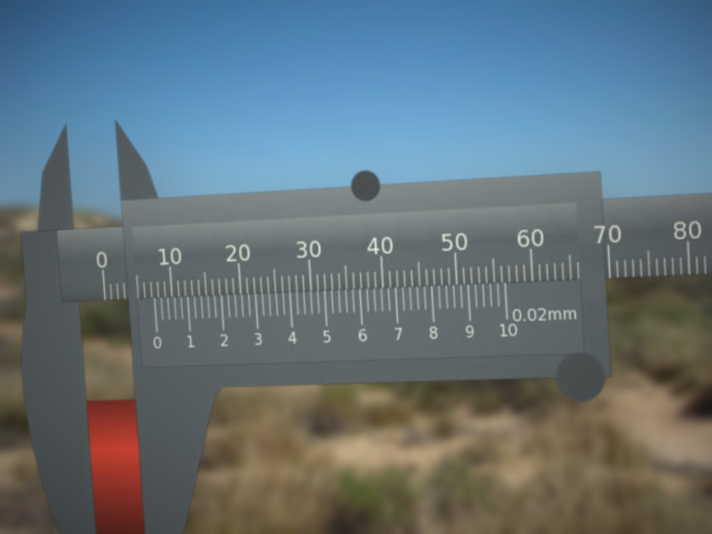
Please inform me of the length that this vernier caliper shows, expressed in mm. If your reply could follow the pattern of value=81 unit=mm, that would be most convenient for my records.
value=7.4 unit=mm
